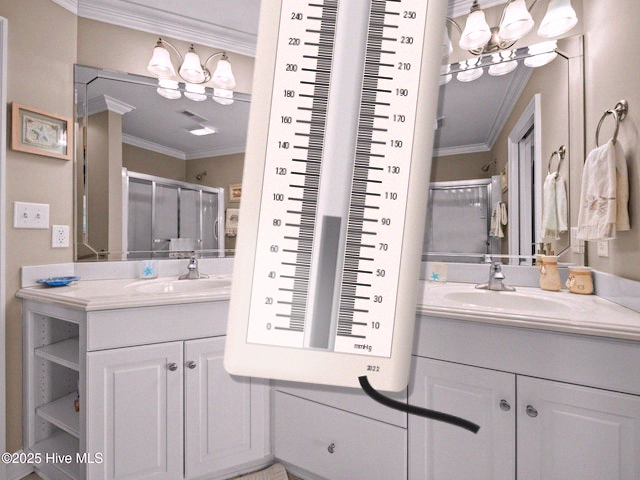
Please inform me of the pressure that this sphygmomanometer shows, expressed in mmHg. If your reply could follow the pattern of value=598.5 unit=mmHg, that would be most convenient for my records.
value=90 unit=mmHg
